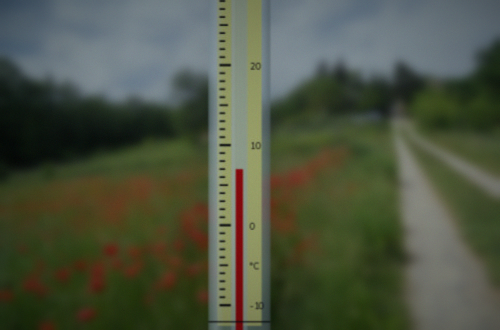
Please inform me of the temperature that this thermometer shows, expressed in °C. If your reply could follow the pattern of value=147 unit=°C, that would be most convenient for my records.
value=7 unit=°C
